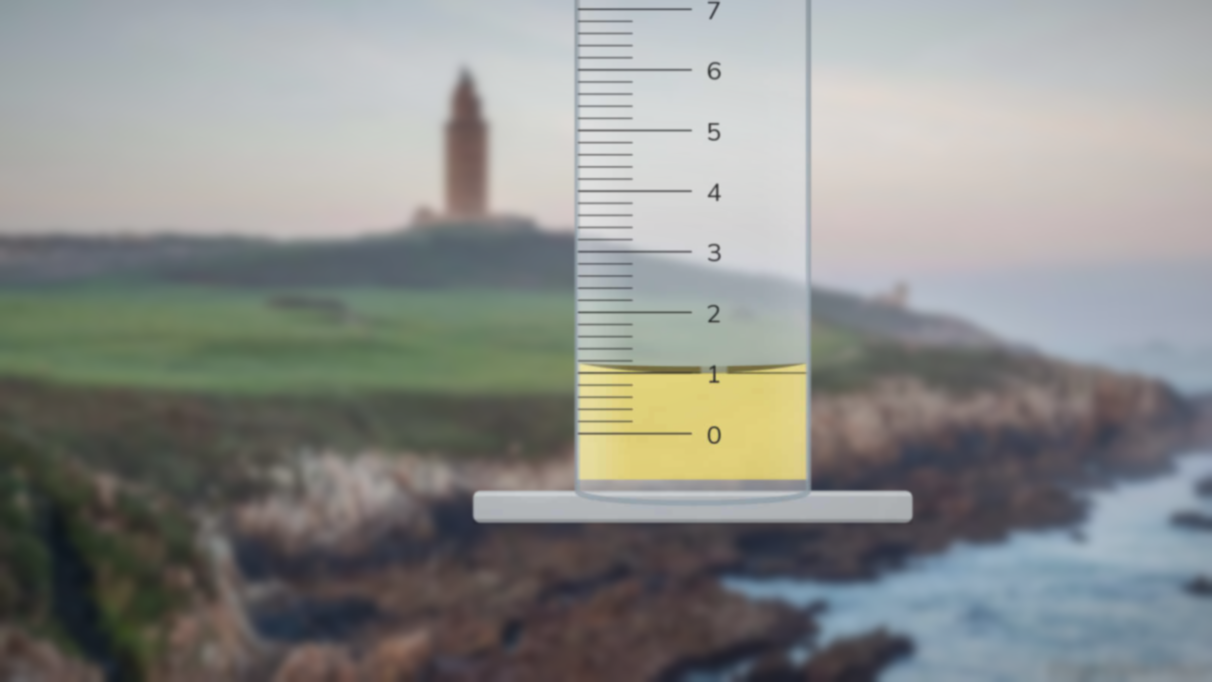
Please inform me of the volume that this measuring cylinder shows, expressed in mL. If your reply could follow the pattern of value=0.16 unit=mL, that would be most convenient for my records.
value=1 unit=mL
